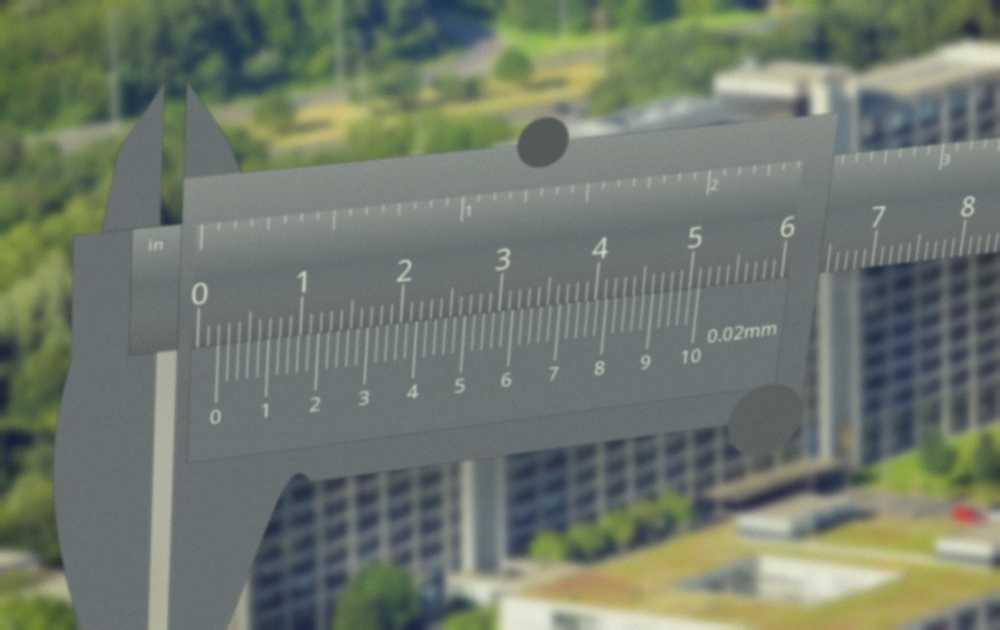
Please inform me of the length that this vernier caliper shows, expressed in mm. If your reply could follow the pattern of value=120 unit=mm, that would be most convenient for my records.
value=2.0 unit=mm
